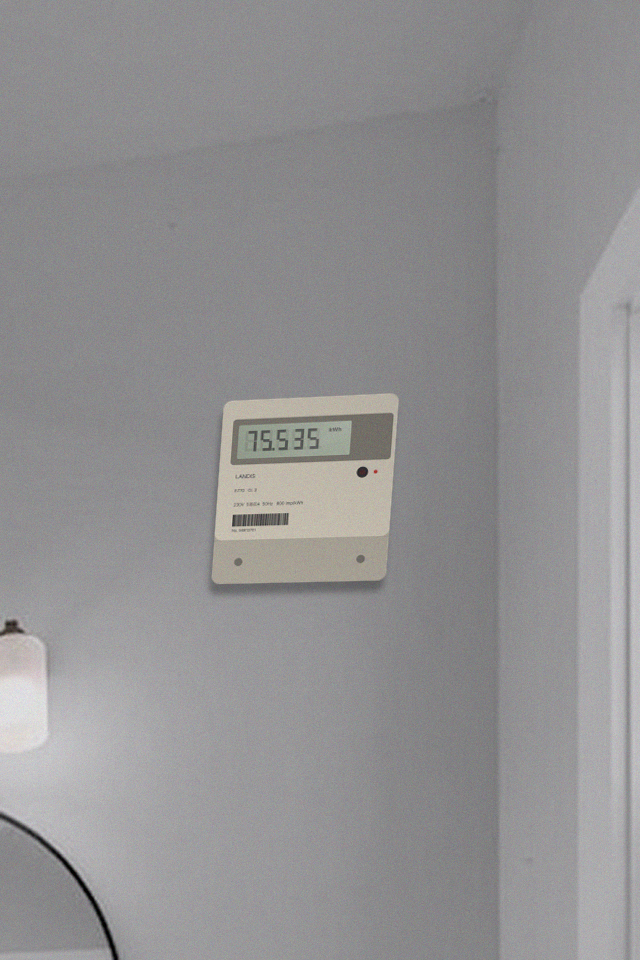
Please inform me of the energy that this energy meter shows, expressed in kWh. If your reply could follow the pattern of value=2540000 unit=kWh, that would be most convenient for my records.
value=75.535 unit=kWh
